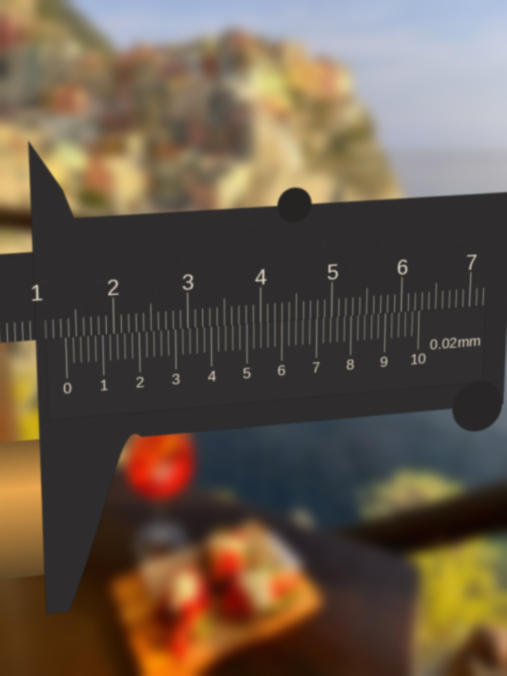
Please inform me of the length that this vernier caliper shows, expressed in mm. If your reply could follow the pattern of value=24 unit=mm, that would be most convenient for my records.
value=13.6 unit=mm
